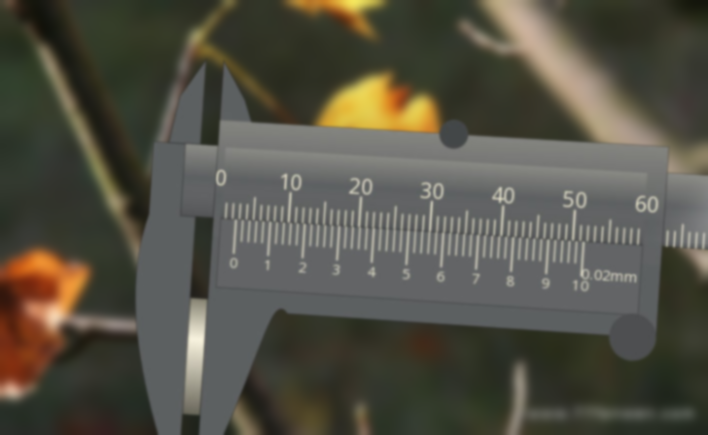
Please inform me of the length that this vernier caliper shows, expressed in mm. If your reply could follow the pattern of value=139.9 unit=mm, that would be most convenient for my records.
value=2.5 unit=mm
